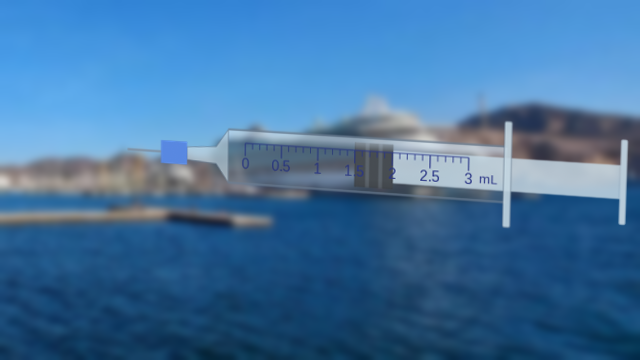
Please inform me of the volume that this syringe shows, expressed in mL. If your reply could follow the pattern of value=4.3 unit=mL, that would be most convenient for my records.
value=1.5 unit=mL
